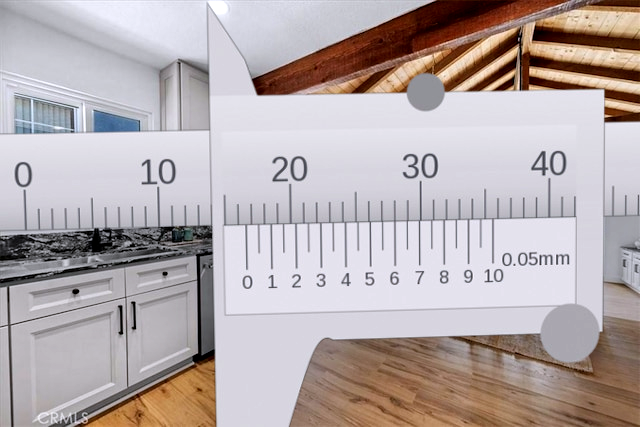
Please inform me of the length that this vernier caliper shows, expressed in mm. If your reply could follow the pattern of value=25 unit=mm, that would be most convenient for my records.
value=16.6 unit=mm
